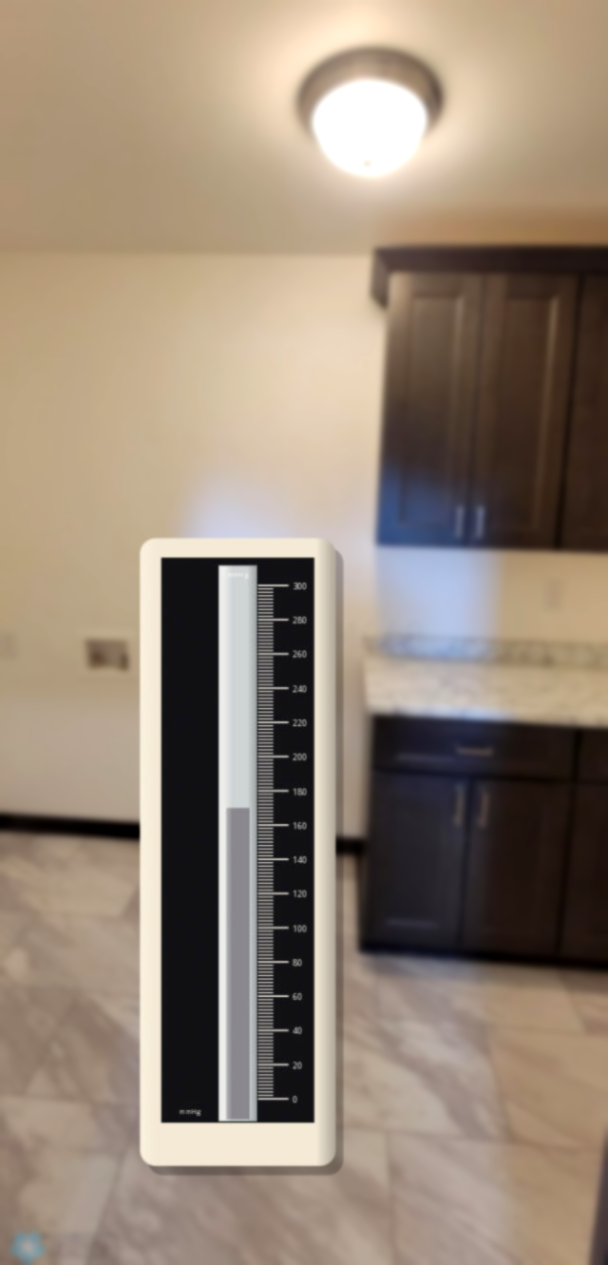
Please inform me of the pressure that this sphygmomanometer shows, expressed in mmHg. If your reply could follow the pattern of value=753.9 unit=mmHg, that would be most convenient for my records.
value=170 unit=mmHg
